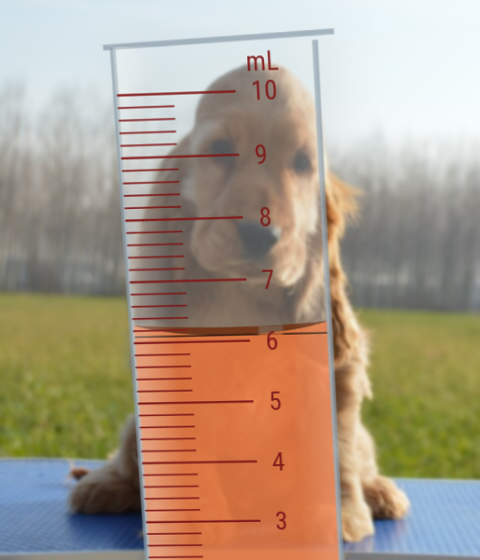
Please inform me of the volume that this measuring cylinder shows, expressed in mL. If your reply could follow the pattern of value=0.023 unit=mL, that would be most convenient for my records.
value=6.1 unit=mL
